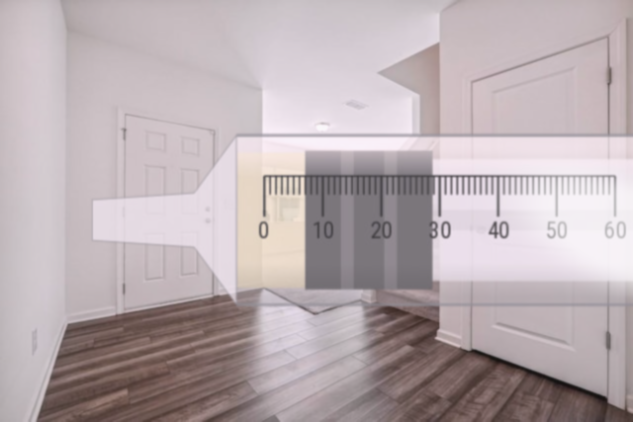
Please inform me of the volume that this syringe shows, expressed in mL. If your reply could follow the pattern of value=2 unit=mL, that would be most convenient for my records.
value=7 unit=mL
